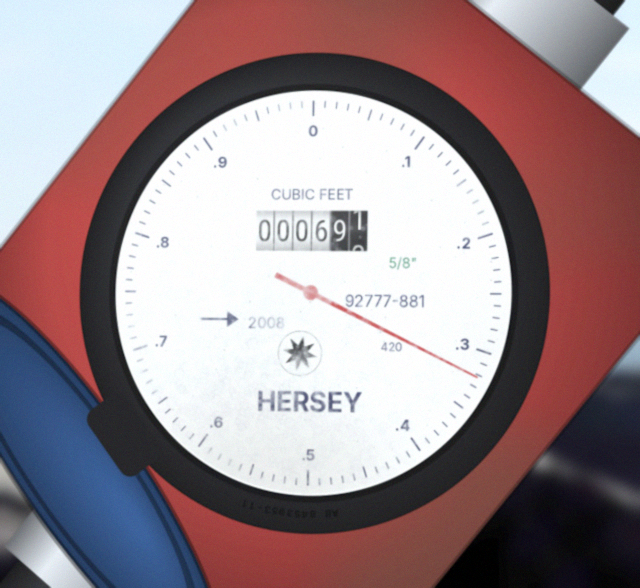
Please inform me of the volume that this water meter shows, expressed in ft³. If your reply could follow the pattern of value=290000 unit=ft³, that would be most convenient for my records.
value=691.32 unit=ft³
